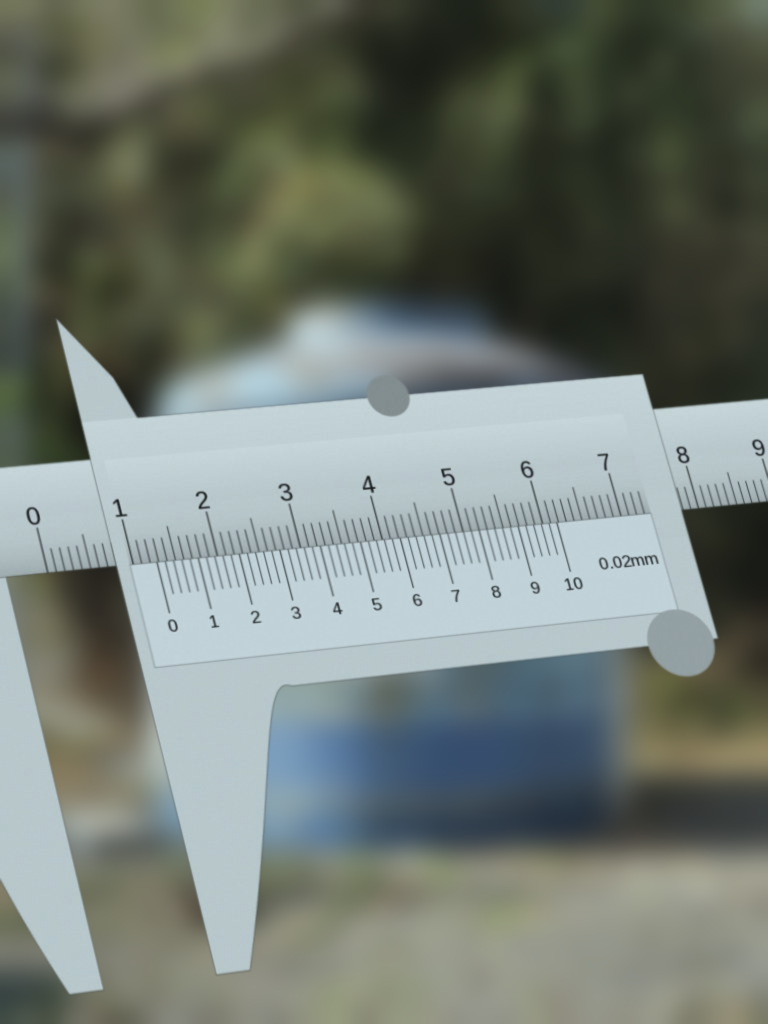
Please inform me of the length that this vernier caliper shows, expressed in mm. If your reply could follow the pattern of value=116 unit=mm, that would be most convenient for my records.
value=12.8 unit=mm
